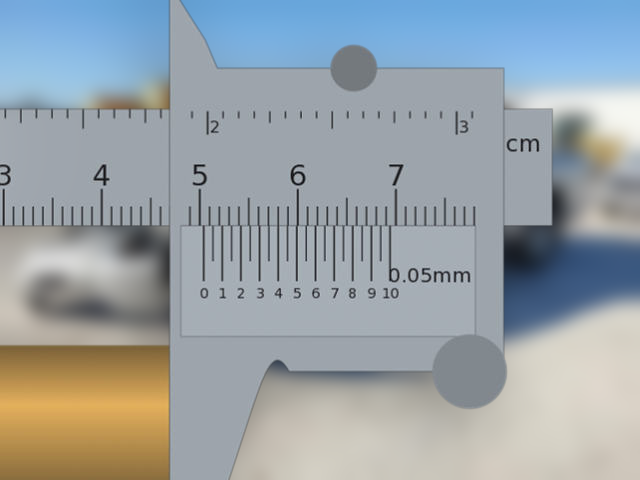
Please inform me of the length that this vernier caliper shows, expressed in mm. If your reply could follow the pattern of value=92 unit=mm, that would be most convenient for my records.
value=50.4 unit=mm
